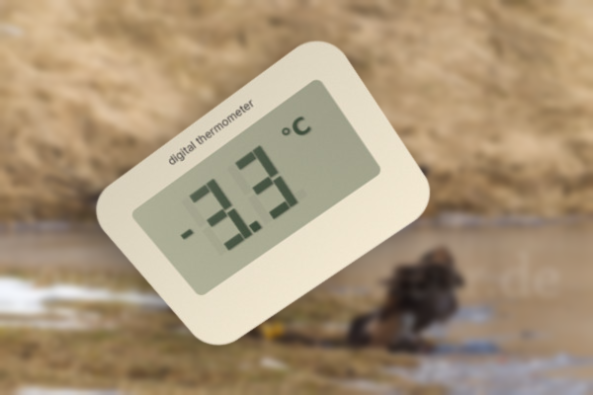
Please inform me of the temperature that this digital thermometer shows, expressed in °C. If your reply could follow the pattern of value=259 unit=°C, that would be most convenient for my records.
value=-3.3 unit=°C
